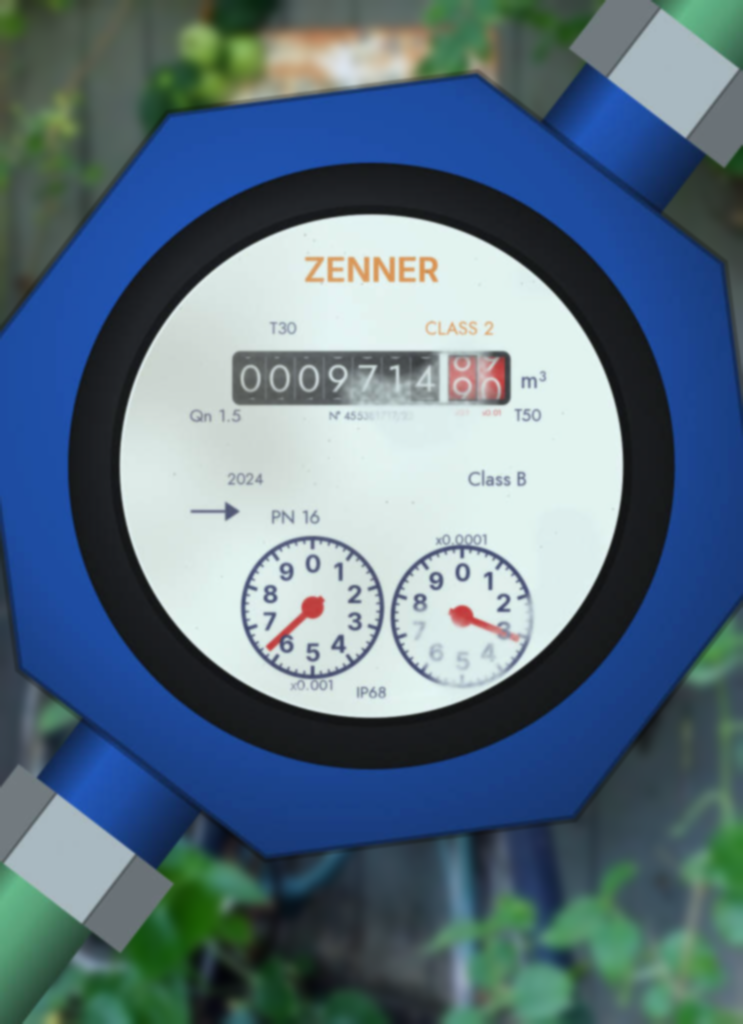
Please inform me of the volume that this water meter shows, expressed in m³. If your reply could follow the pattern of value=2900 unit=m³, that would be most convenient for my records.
value=9714.8963 unit=m³
